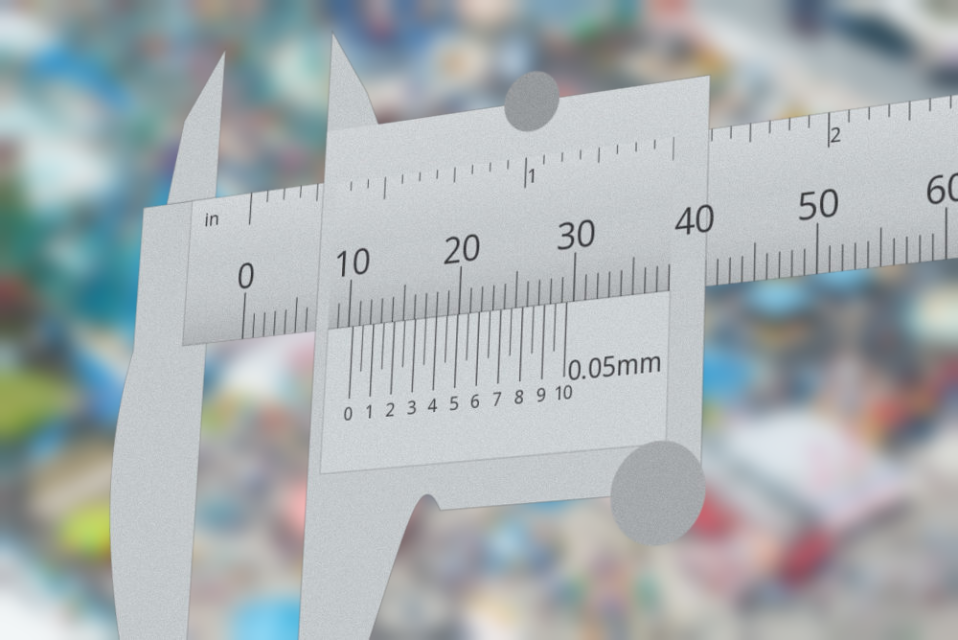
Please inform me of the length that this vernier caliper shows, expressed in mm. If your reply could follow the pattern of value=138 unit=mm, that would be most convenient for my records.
value=10.4 unit=mm
